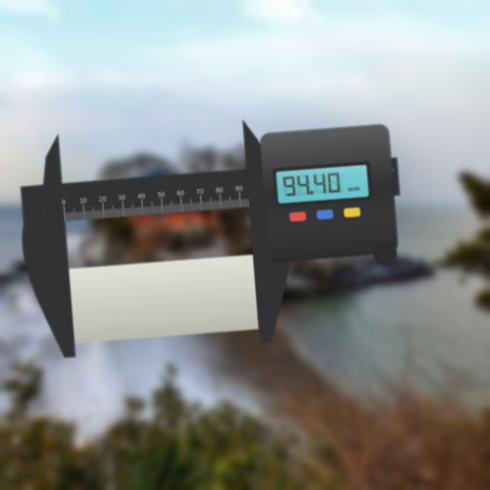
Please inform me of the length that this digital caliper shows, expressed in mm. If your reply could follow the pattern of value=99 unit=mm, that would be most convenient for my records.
value=94.40 unit=mm
